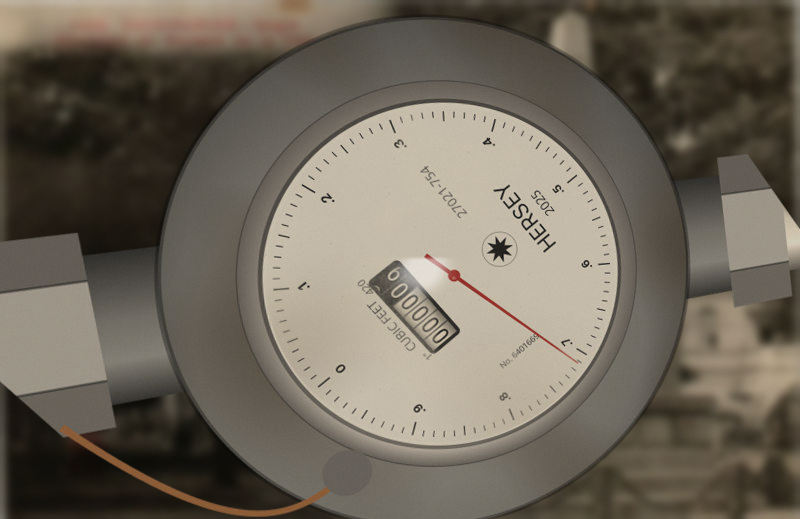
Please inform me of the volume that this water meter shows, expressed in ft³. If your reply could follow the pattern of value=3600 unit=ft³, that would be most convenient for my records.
value=8.71 unit=ft³
